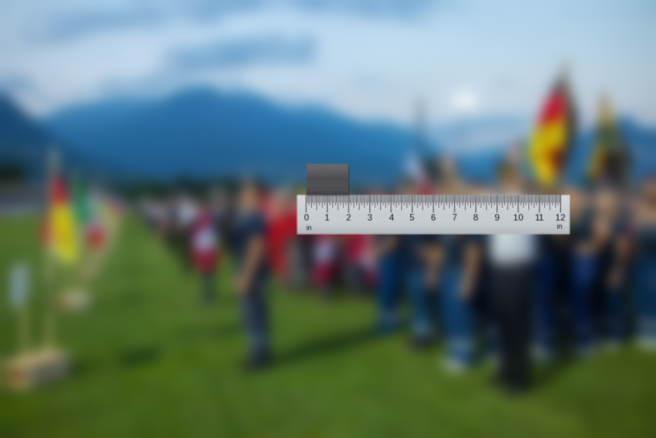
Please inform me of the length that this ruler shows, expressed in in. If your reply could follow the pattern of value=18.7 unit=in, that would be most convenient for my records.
value=2 unit=in
